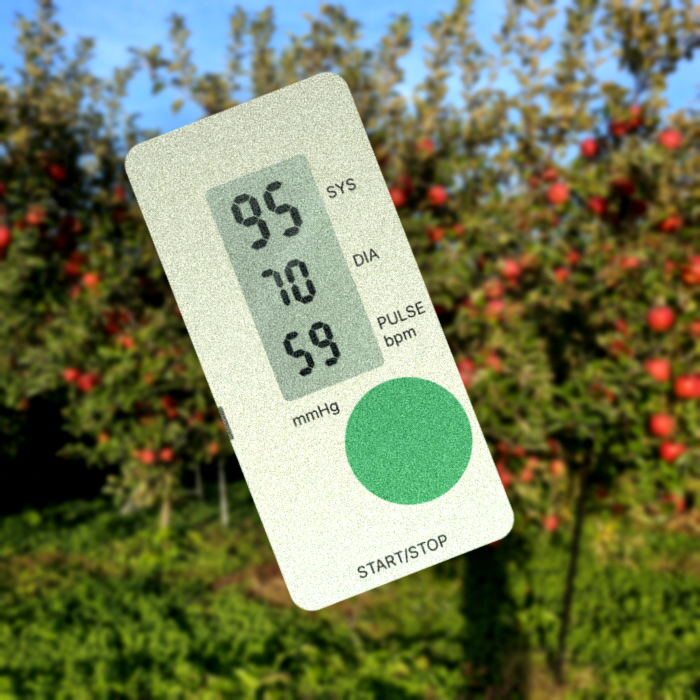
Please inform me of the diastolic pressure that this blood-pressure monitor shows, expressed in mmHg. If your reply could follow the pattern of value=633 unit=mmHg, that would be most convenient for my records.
value=70 unit=mmHg
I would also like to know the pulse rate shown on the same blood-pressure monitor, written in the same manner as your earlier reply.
value=59 unit=bpm
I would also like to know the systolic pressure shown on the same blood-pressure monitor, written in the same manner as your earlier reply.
value=95 unit=mmHg
